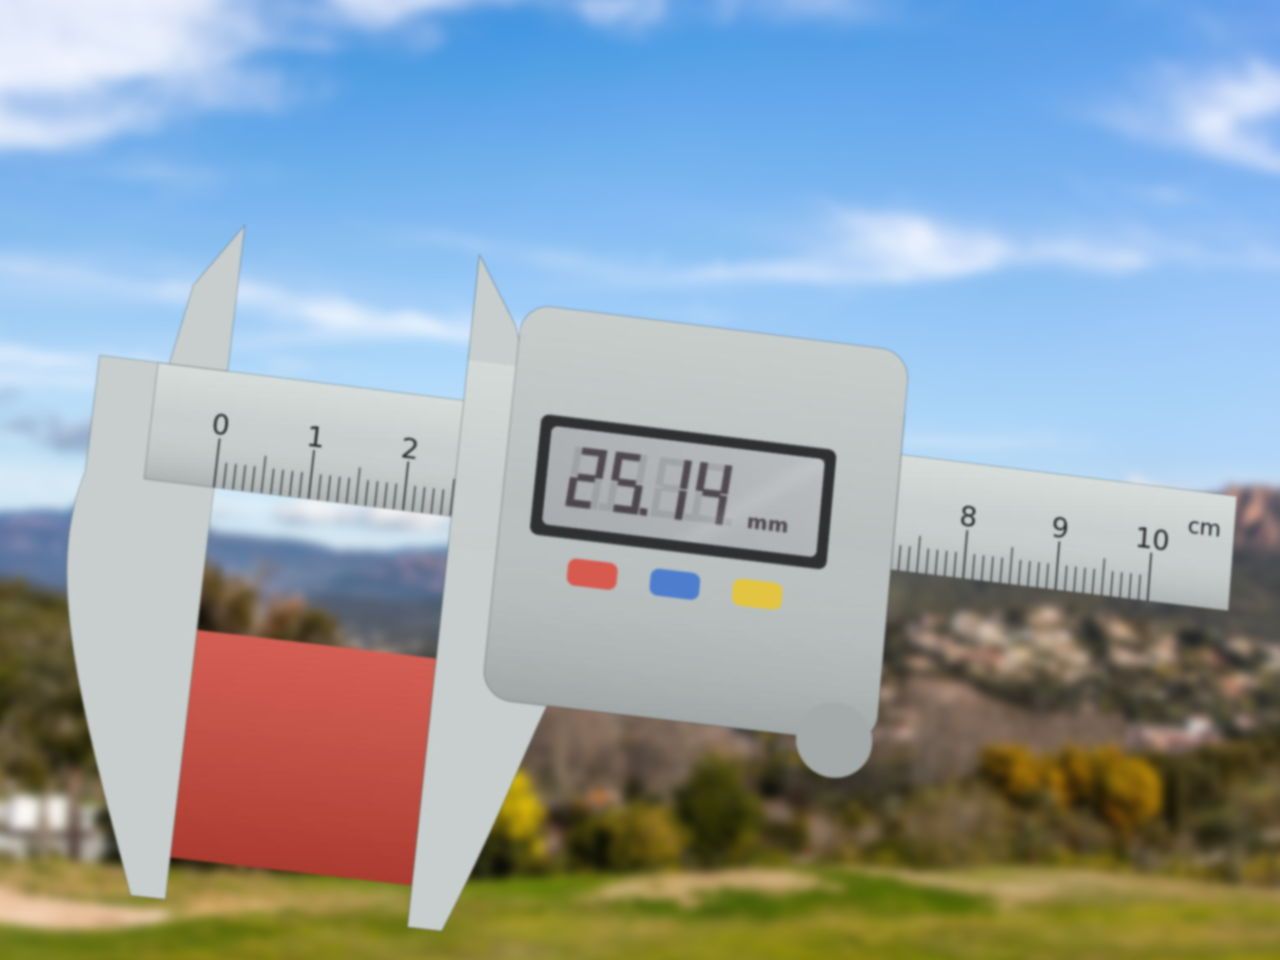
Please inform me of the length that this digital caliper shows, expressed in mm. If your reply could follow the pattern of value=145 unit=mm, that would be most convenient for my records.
value=25.14 unit=mm
